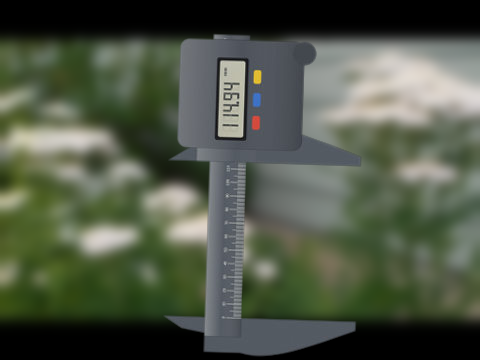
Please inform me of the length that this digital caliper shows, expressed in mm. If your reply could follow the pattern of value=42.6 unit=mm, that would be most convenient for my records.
value=114.94 unit=mm
